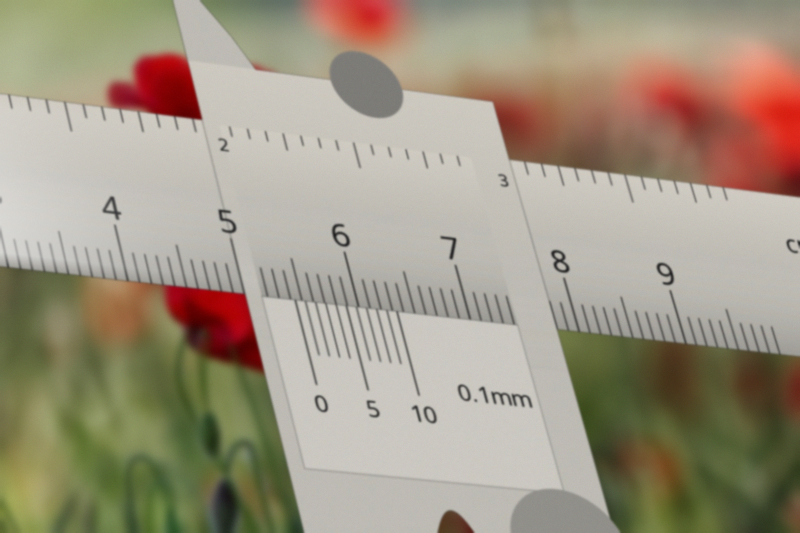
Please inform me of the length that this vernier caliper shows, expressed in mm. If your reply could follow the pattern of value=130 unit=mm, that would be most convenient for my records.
value=54.4 unit=mm
